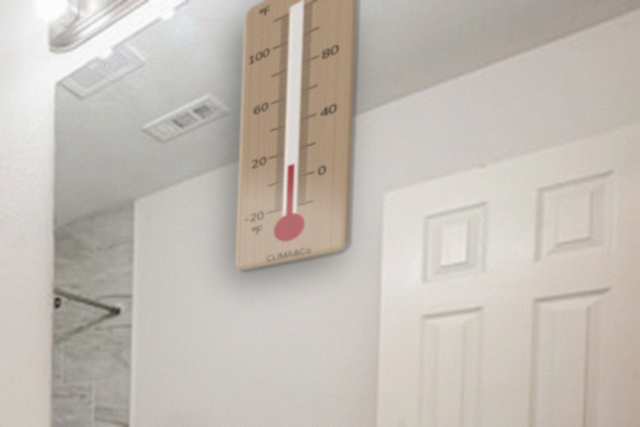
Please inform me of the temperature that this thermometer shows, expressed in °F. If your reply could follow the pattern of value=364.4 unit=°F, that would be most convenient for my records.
value=10 unit=°F
